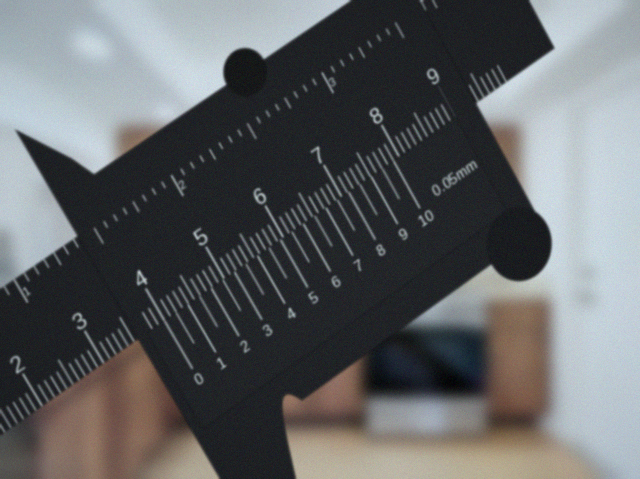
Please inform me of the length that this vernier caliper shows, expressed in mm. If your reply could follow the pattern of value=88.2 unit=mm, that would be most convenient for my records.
value=40.0 unit=mm
